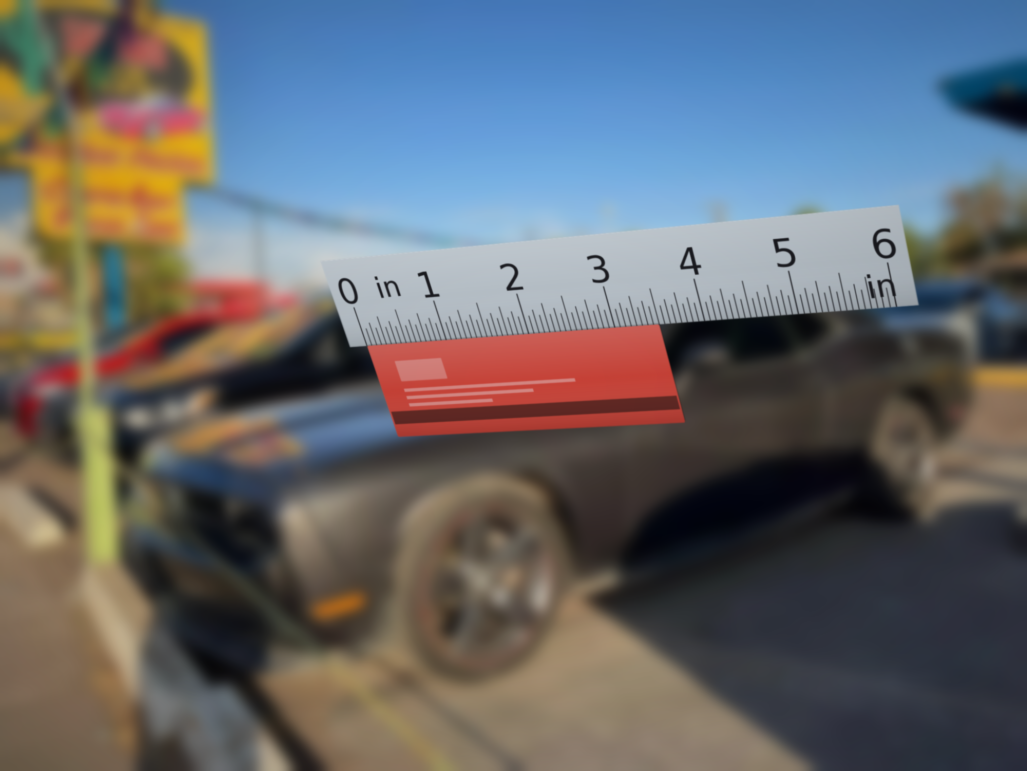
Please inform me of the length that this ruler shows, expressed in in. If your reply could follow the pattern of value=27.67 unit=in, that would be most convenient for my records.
value=3.5 unit=in
